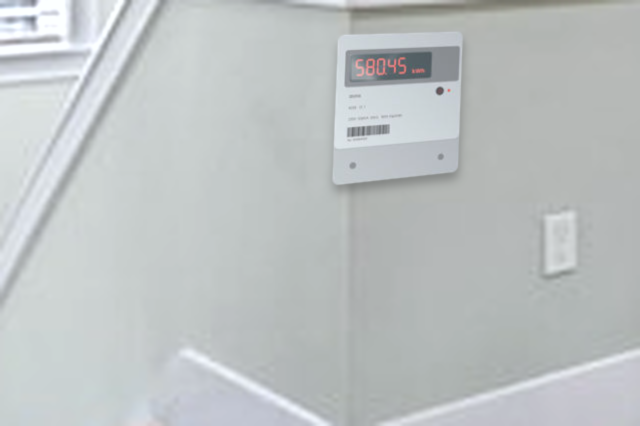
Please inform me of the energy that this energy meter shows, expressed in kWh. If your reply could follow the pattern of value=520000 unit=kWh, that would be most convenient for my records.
value=580.45 unit=kWh
